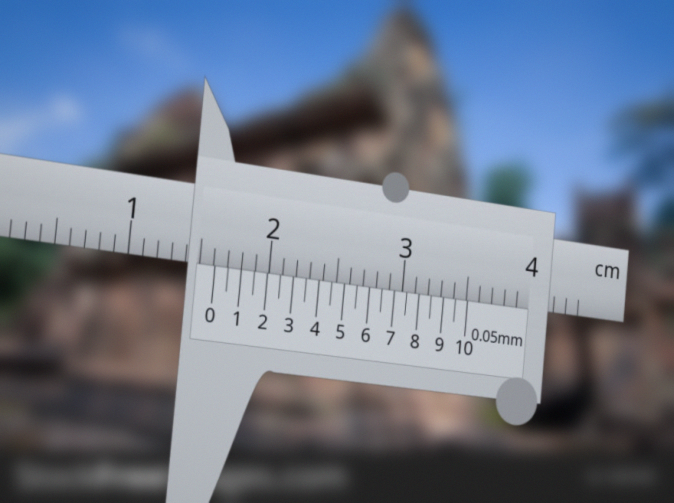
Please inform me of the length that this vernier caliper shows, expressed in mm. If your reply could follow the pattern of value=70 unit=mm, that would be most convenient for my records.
value=16.1 unit=mm
